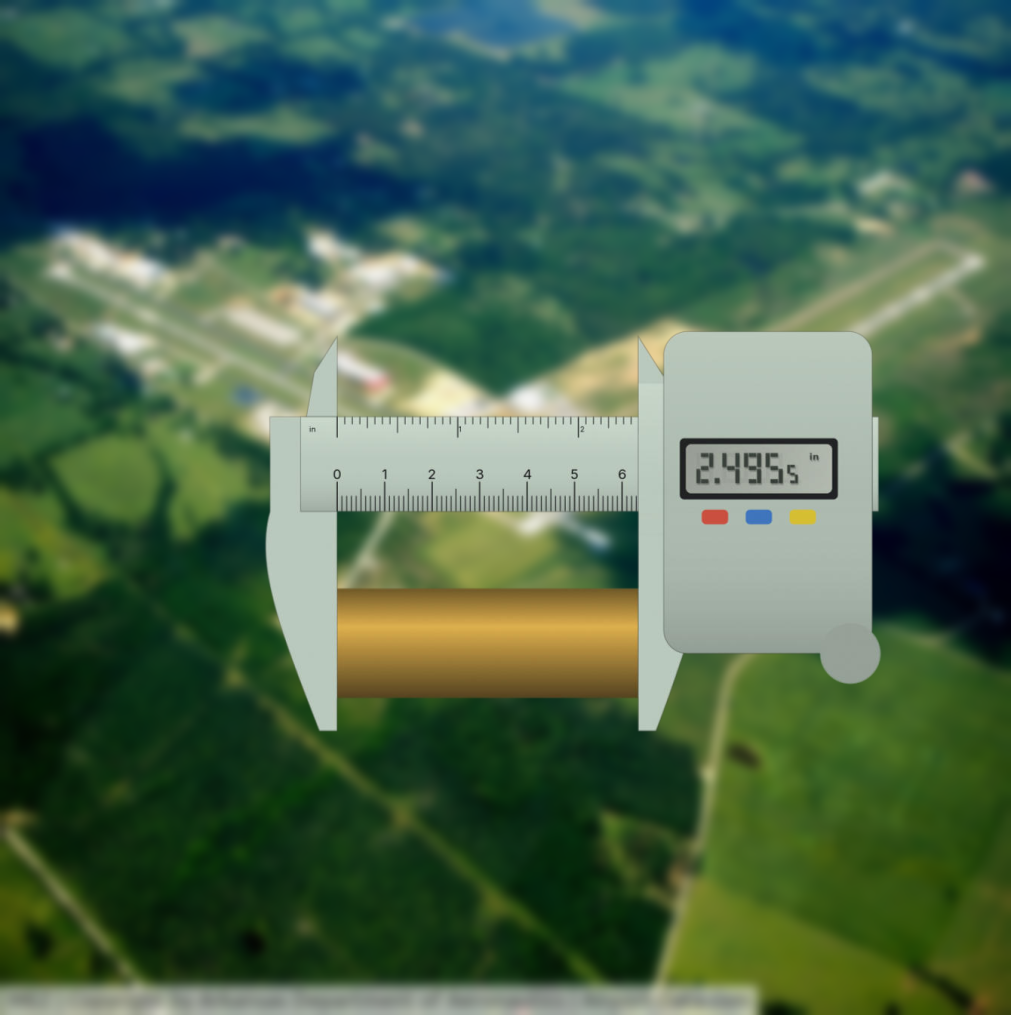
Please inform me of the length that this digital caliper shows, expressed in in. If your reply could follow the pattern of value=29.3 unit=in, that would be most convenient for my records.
value=2.4955 unit=in
